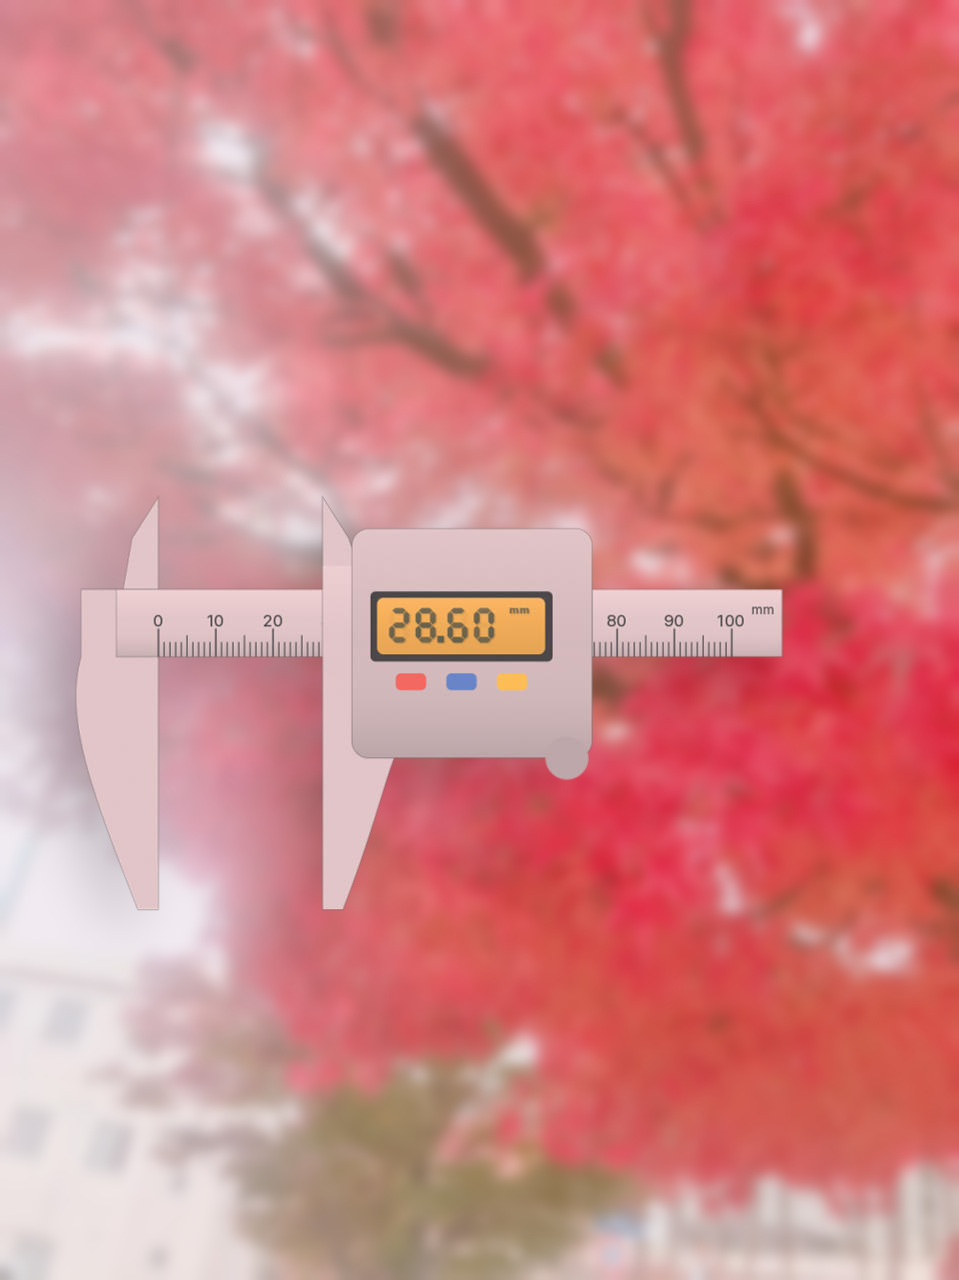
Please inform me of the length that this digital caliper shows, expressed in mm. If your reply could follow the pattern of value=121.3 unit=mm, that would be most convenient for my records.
value=28.60 unit=mm
